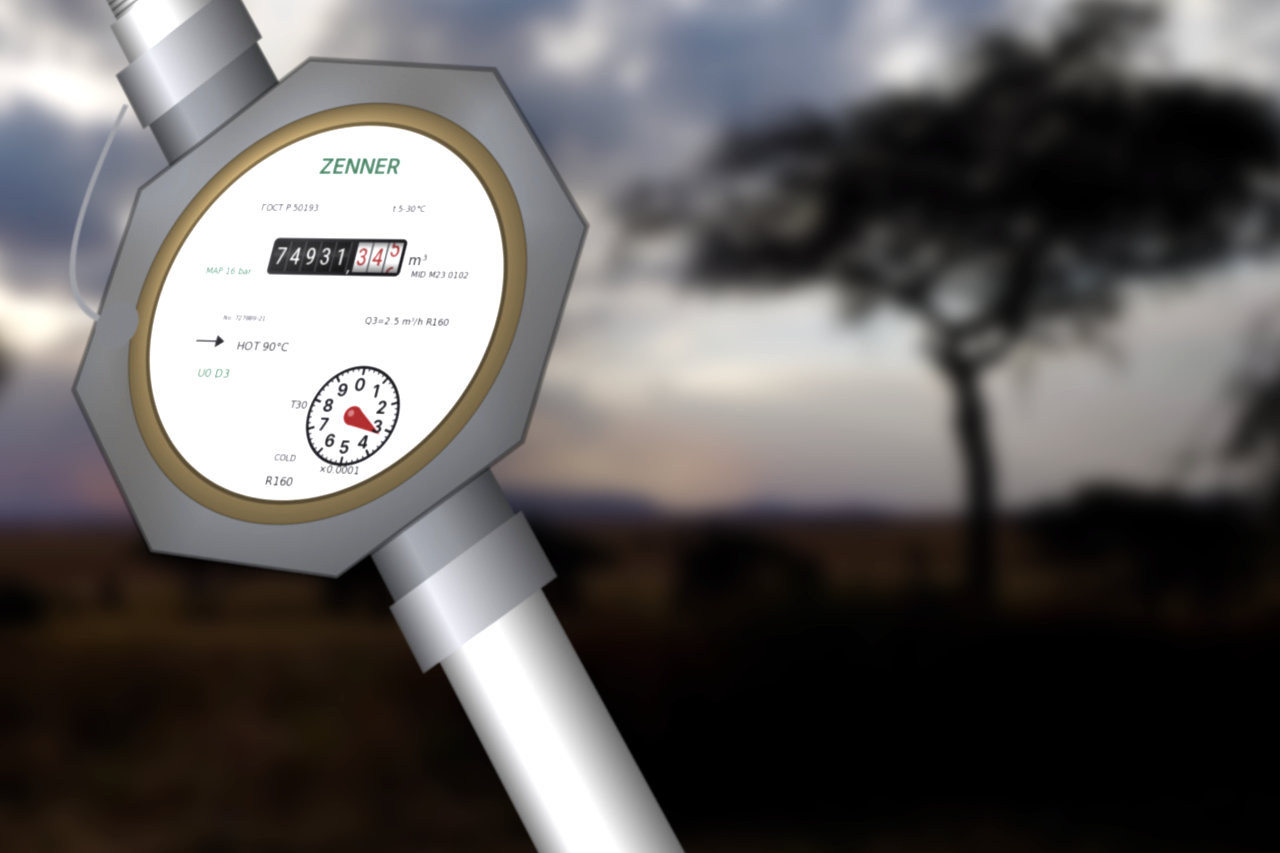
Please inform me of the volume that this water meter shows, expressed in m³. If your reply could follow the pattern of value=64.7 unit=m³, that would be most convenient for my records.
value=74931.3453 unit=m³
